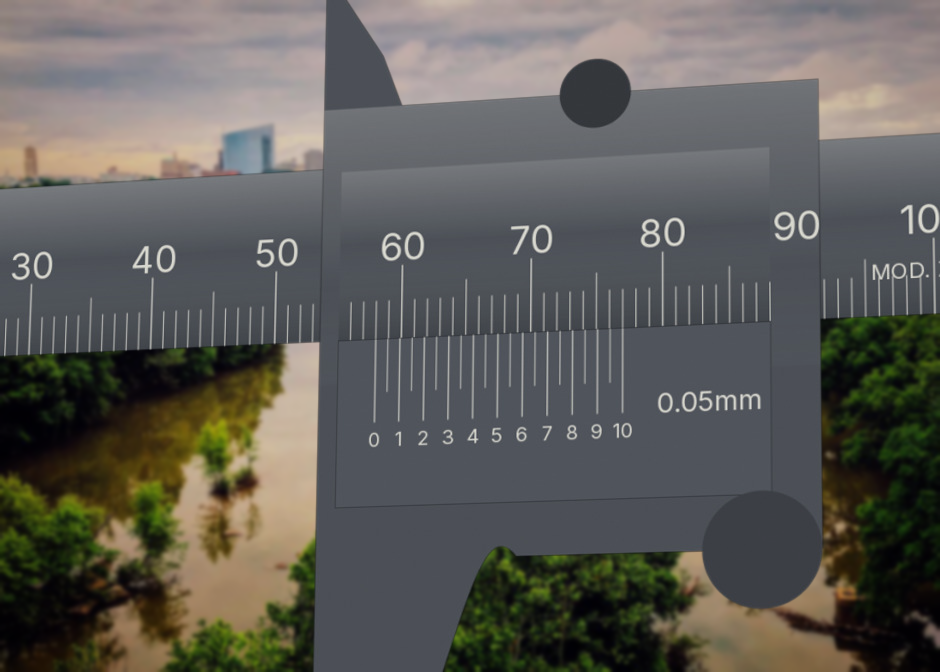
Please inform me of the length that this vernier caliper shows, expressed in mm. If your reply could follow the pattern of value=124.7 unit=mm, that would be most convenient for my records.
value=58.0 unit=mm
